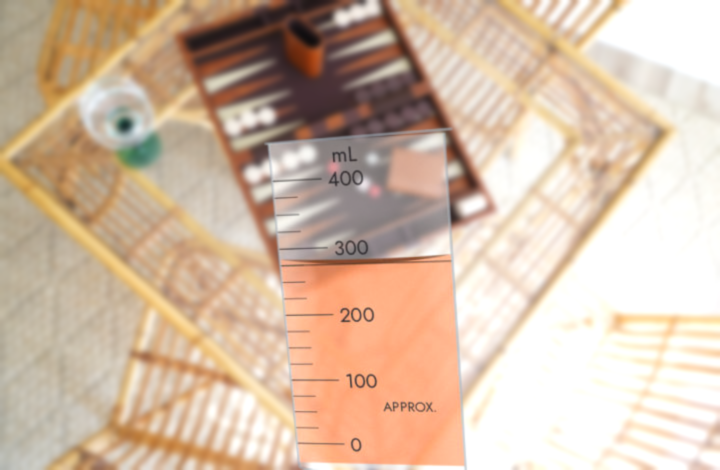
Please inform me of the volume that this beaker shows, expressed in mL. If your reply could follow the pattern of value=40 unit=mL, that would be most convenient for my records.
value=275 unit=mL
